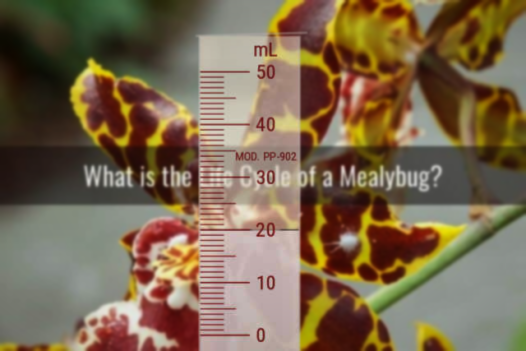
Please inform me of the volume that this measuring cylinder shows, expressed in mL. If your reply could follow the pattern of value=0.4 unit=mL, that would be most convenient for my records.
value=20 unit=mL
